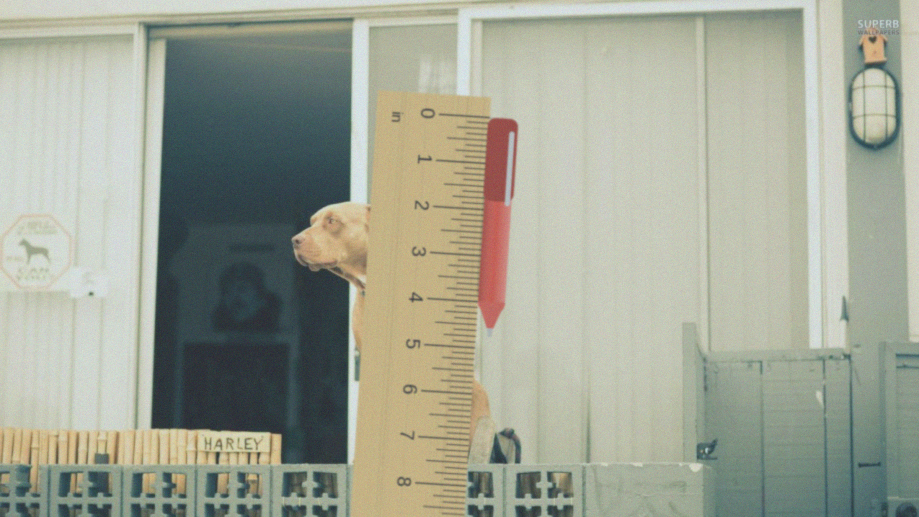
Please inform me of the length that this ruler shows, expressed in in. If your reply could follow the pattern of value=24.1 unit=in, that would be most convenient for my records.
value=4.75 unit=in
